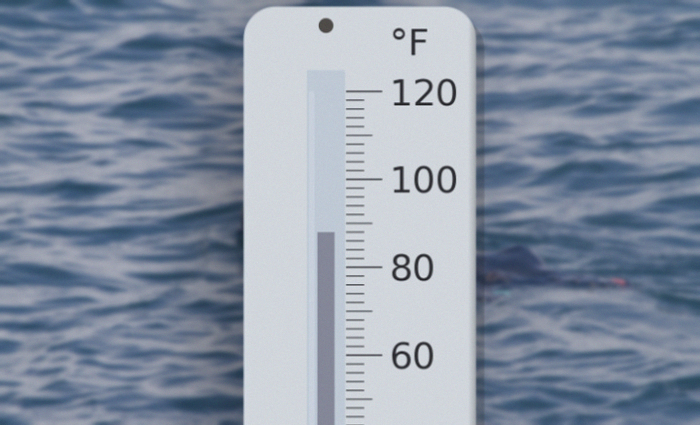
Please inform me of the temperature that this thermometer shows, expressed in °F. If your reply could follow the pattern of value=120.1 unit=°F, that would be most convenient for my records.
value=88 unit=°F
